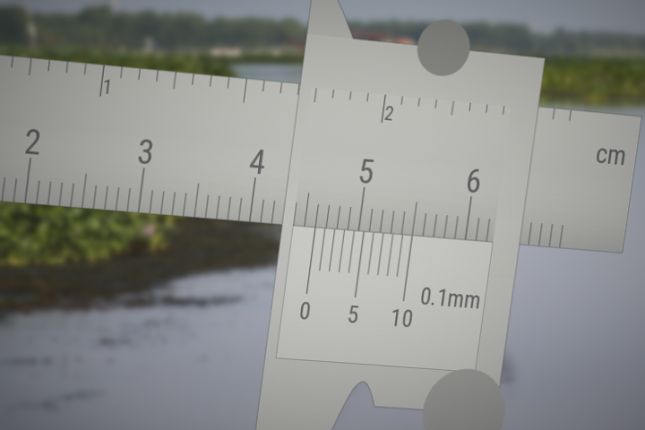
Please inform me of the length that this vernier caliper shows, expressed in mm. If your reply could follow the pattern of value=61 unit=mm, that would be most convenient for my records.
value=46.0 unit=mm
